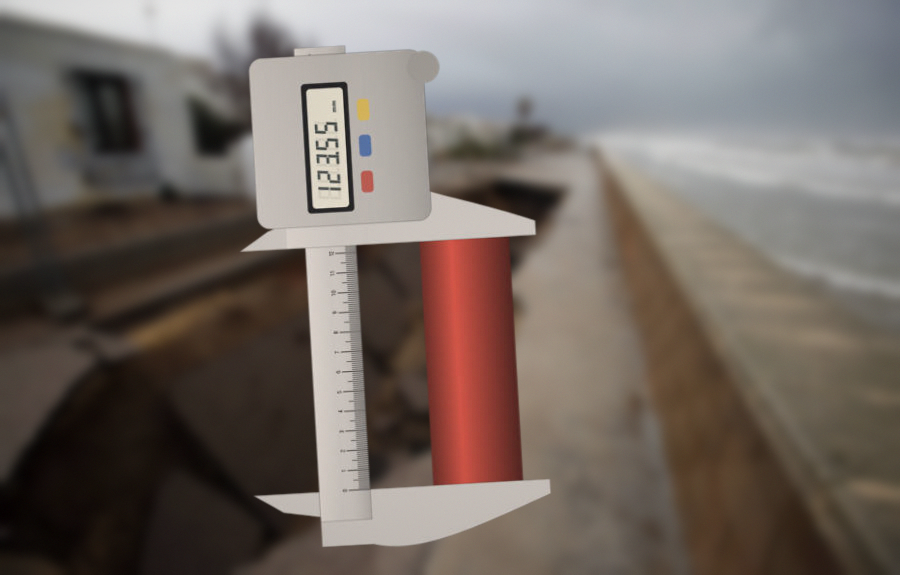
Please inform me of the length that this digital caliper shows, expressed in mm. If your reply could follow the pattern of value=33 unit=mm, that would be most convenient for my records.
value=123.55 unit=mm
